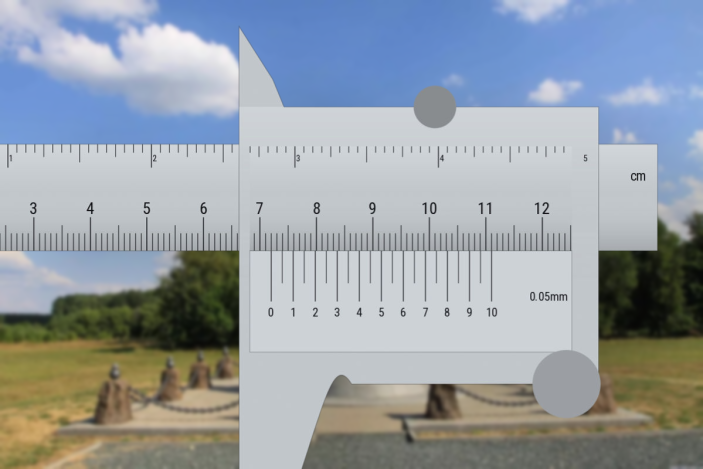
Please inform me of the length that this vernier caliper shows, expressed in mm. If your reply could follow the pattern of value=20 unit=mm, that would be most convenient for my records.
value=72.0 unit=mm
